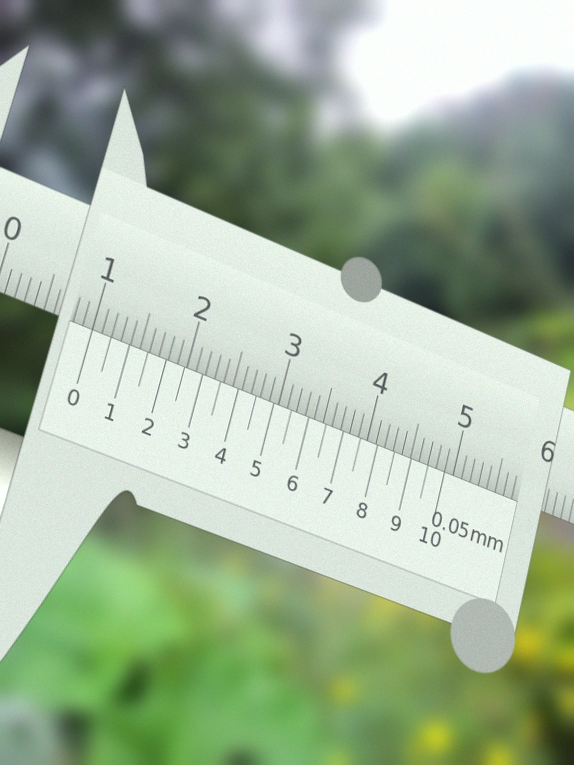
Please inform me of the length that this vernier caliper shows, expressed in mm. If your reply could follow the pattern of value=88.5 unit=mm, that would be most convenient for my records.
value=10.0 unit=mm
